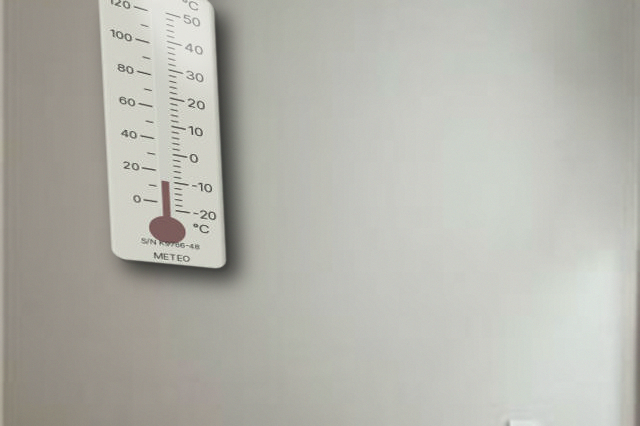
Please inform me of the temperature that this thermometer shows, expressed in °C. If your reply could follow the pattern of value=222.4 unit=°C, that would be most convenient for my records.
value=-10 unit=°C
